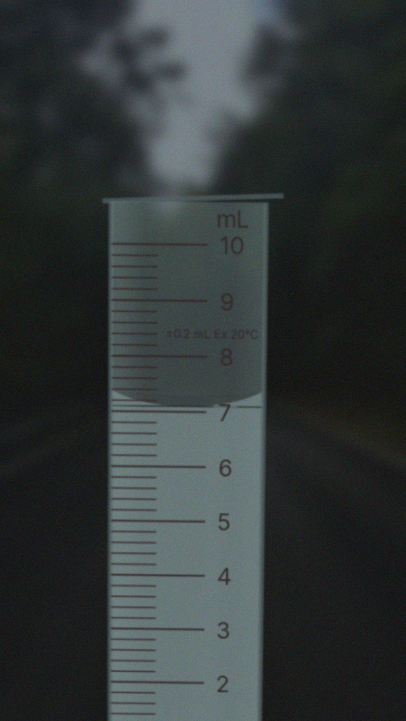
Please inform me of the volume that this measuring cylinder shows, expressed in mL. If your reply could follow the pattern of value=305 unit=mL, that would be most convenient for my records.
value=7.1 unit=mL
